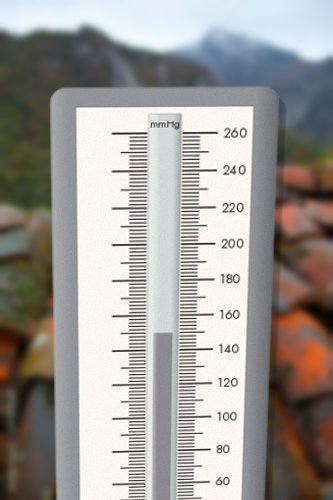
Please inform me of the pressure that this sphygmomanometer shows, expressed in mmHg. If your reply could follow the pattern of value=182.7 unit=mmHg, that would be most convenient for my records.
value=150 unit=mmHg
